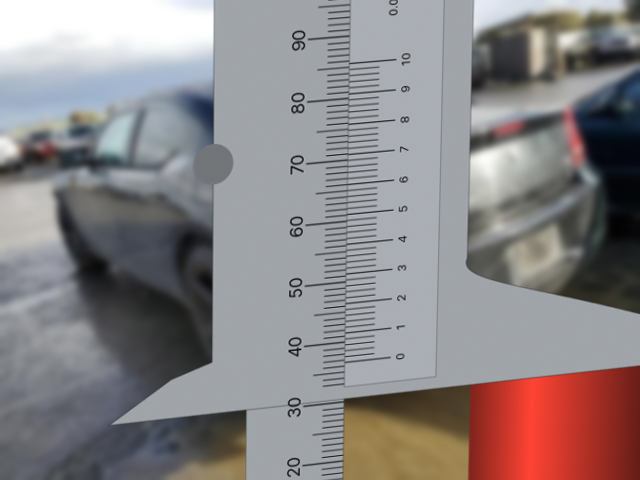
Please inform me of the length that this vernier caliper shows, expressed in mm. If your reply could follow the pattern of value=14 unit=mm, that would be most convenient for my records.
value=36.6 unit=mm
